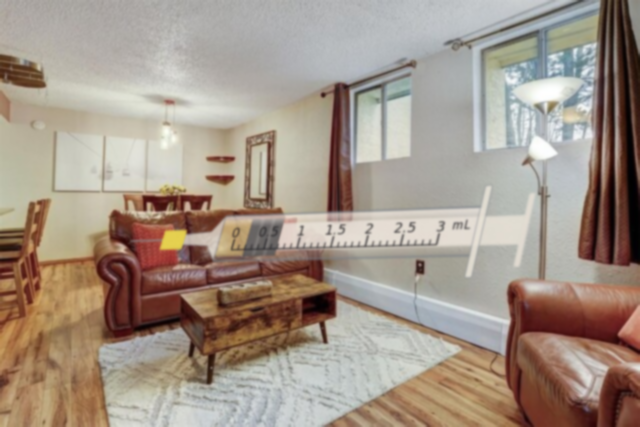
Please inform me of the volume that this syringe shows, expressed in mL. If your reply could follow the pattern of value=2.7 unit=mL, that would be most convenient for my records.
value=0.2 unit=mL
